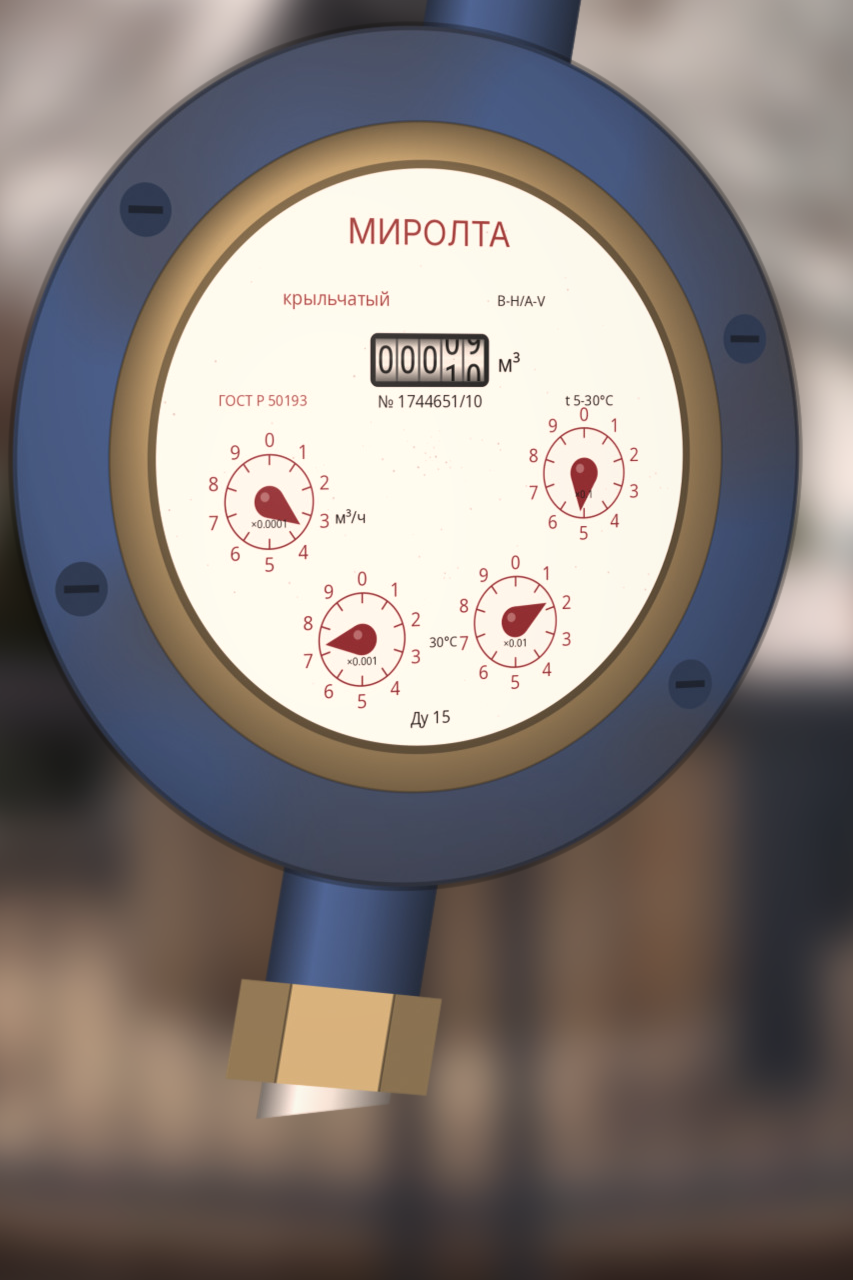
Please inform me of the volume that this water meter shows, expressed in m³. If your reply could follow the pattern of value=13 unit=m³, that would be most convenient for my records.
value=9.5173 unit=m³
